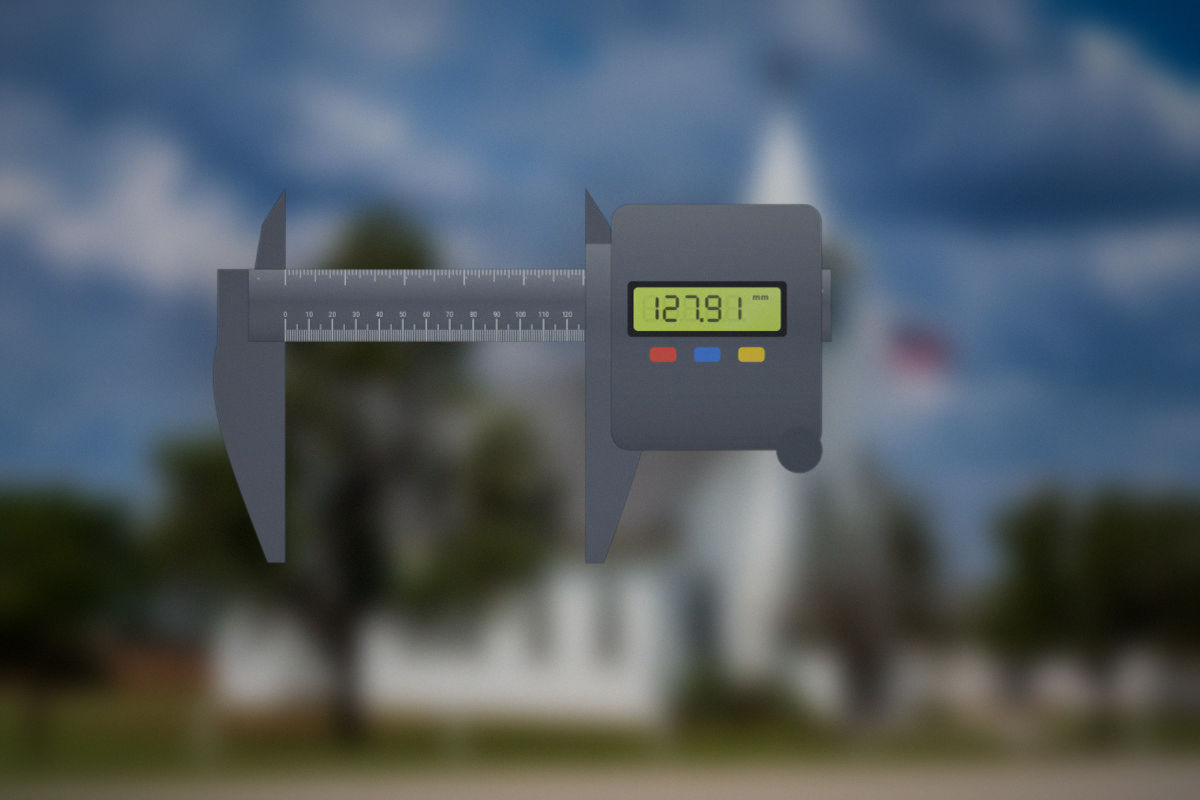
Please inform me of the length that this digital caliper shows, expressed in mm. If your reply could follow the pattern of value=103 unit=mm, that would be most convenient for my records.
value=127.91 unit=mm
